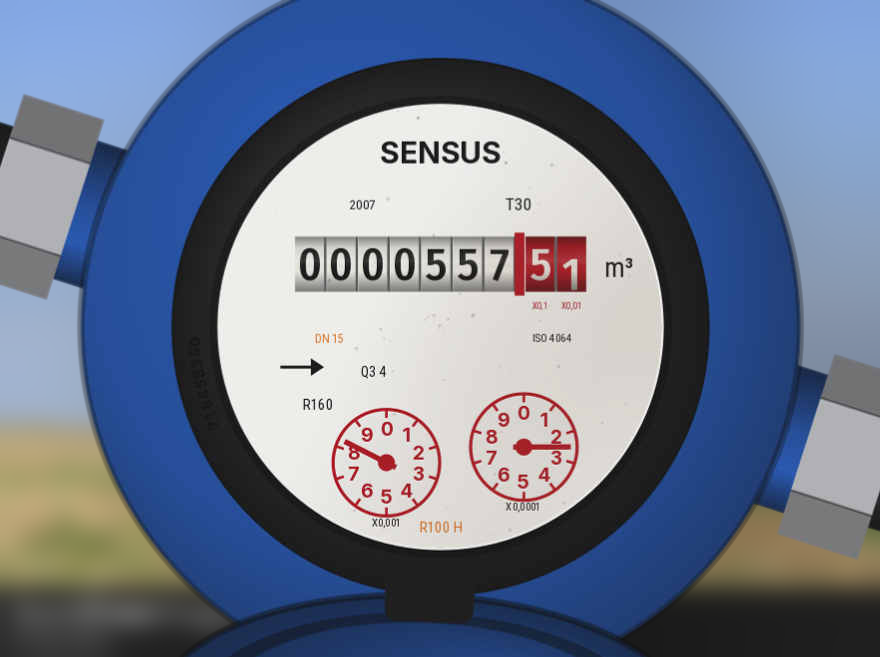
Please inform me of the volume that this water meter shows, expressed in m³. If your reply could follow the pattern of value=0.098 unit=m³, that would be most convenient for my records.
value=557.5082 unit=m³
